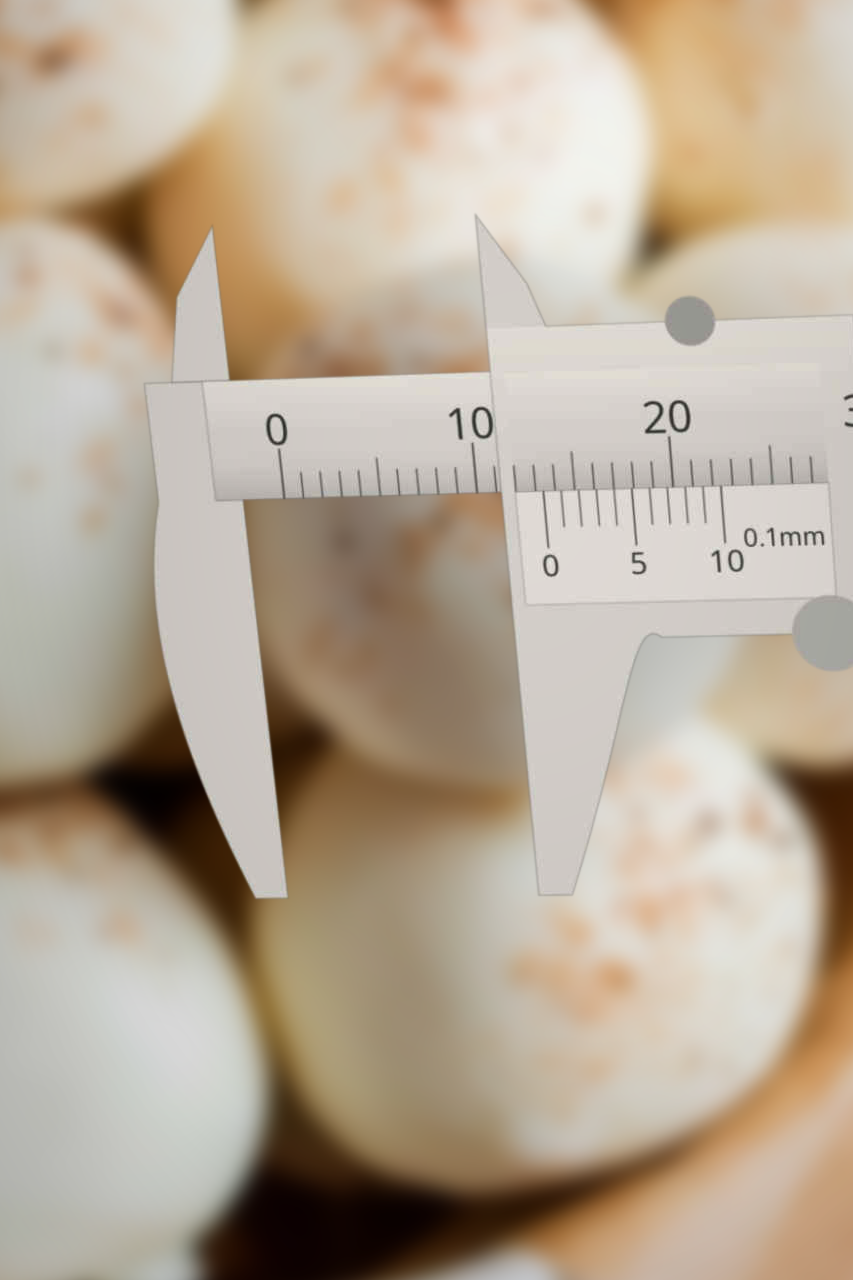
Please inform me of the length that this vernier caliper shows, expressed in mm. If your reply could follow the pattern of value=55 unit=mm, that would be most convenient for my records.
value=13.4 unit=mm
